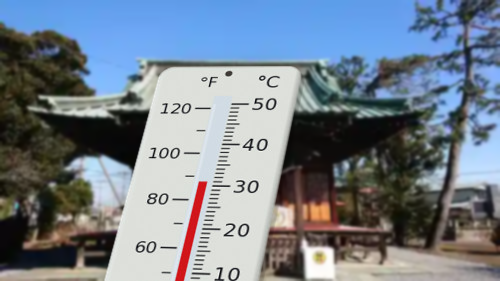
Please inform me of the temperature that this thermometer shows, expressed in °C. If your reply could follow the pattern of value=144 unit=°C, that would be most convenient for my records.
value=31 unit=°C
